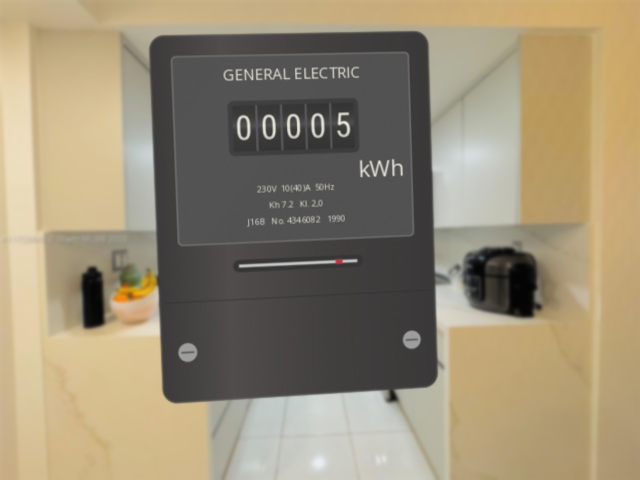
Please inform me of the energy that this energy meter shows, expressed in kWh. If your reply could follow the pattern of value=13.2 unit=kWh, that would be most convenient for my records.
value=5 unit=kWh
